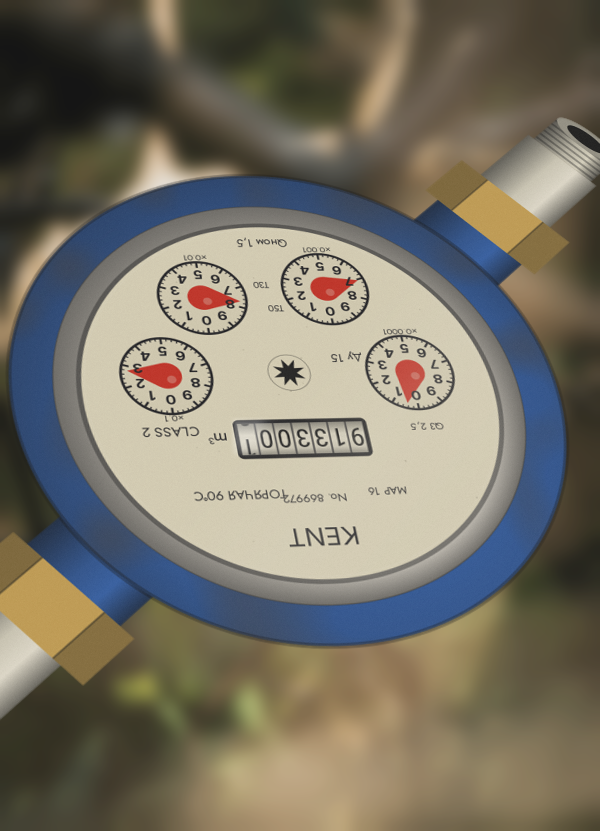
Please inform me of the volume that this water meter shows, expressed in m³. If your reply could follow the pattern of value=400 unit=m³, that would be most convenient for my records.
value=9133001.2770 unit=m³
